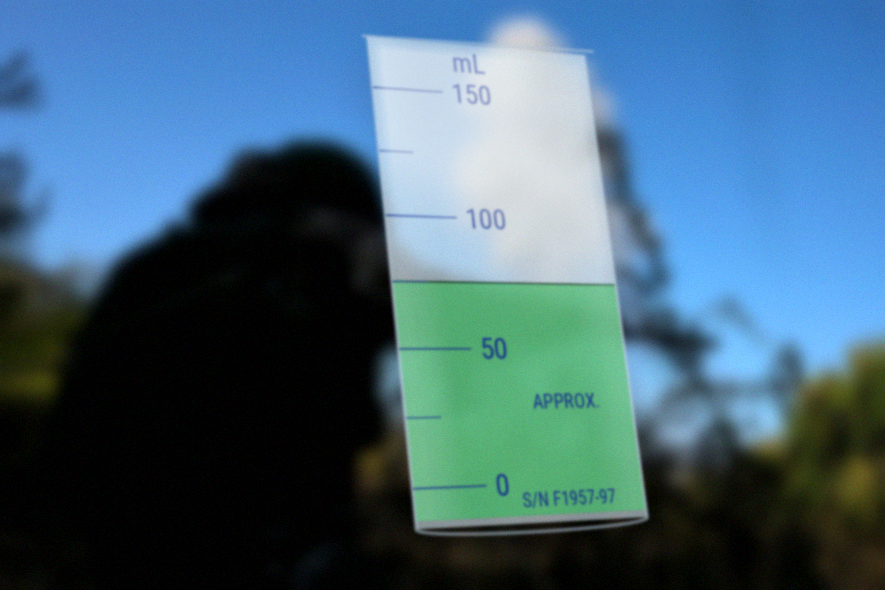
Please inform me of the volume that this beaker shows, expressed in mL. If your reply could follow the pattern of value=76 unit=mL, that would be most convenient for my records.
value=75 unit=mL
